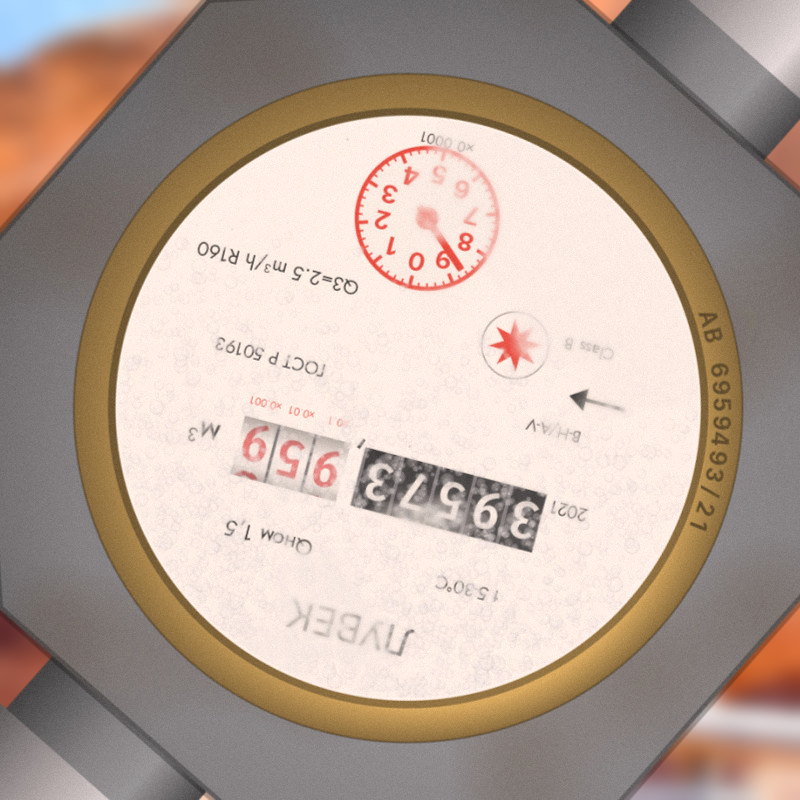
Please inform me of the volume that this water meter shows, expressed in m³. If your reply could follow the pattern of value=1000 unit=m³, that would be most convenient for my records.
value=39573.9588 unit=m³
